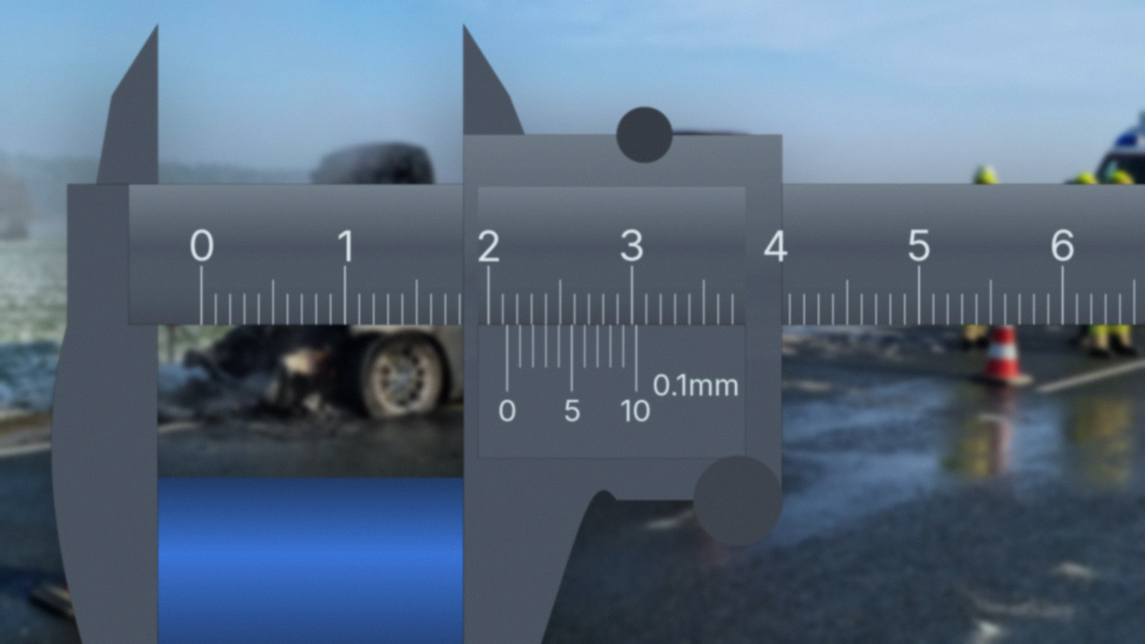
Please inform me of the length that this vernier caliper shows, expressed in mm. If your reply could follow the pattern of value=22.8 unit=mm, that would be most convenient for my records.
value=21.3 unit=mm
